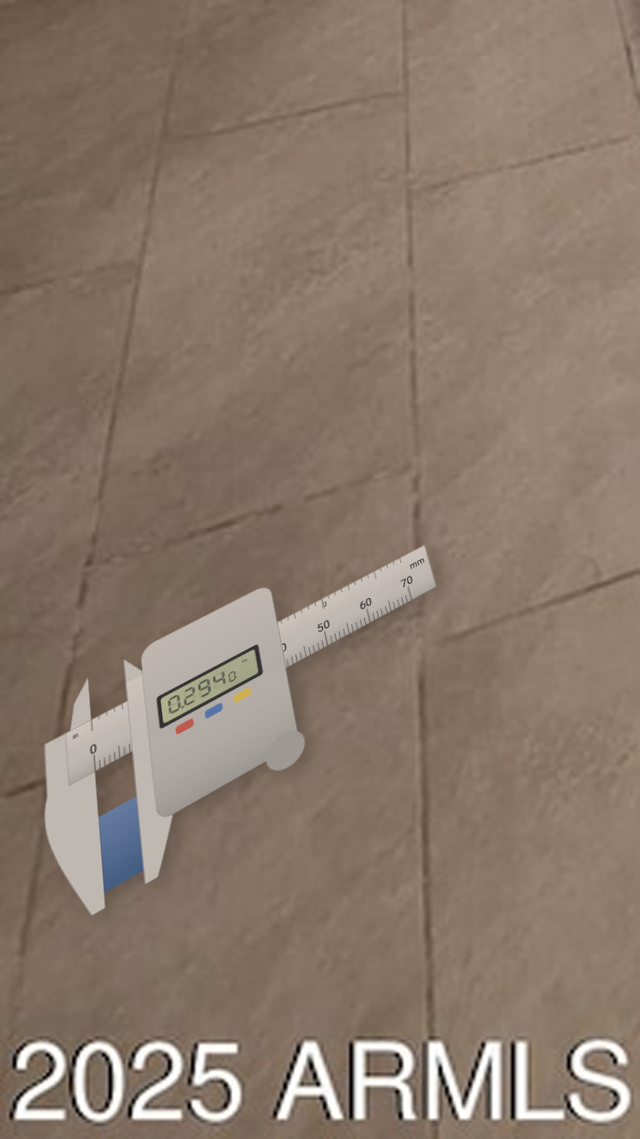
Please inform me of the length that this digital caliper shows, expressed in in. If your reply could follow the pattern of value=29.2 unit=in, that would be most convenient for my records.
value=0.2940 unit=in
